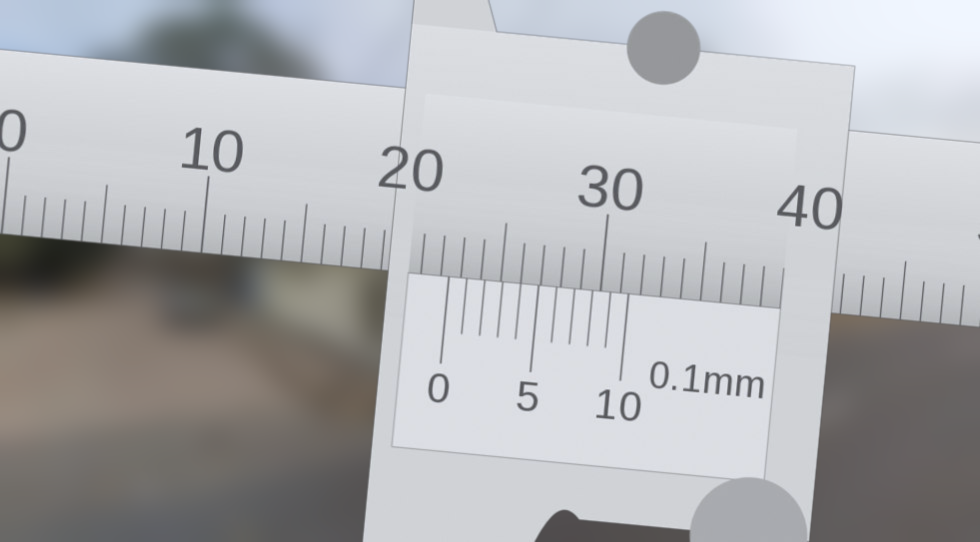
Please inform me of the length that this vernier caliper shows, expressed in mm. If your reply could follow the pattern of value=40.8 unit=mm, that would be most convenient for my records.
value=22.4 unit=mm
